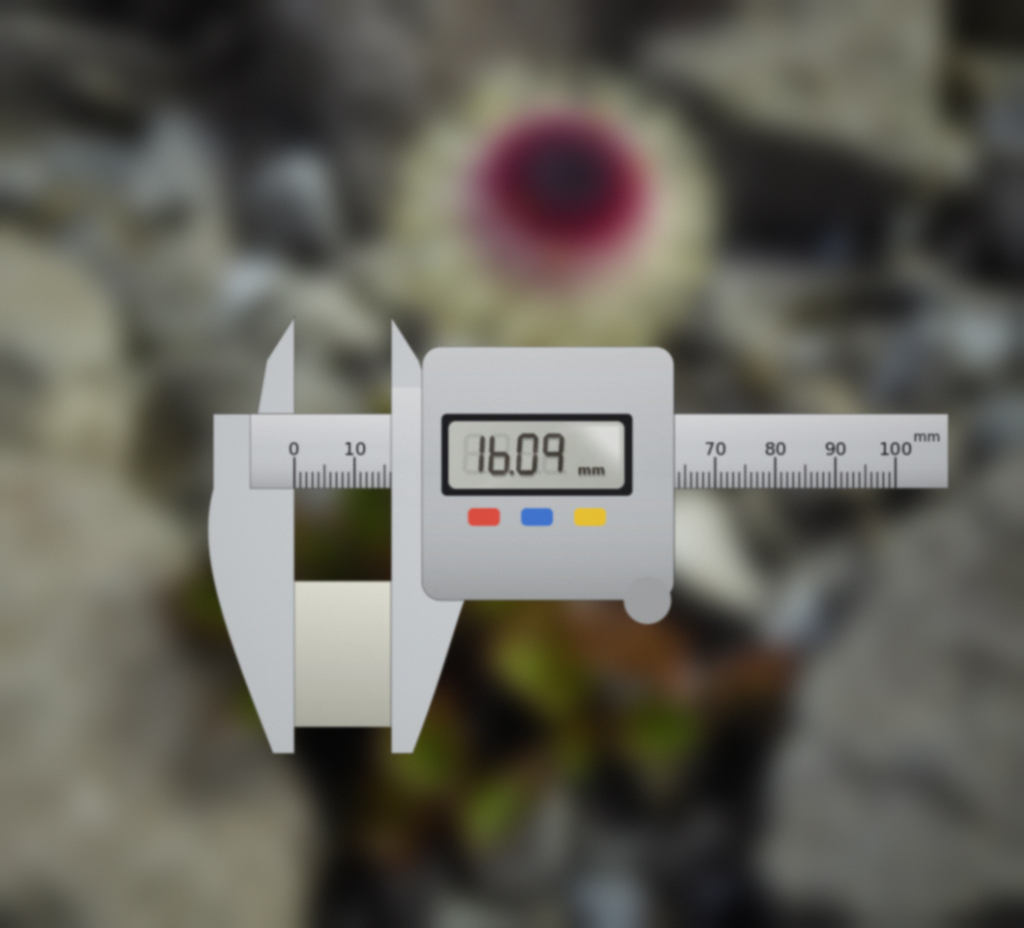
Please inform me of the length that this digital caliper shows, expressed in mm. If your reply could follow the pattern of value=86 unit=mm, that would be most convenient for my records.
value=16.09 unit=mm
